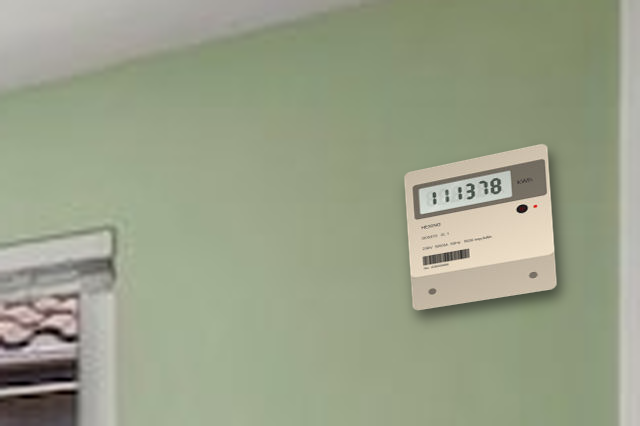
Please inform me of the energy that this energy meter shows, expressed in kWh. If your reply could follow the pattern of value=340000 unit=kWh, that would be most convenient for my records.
value=111378 unit=kWh
